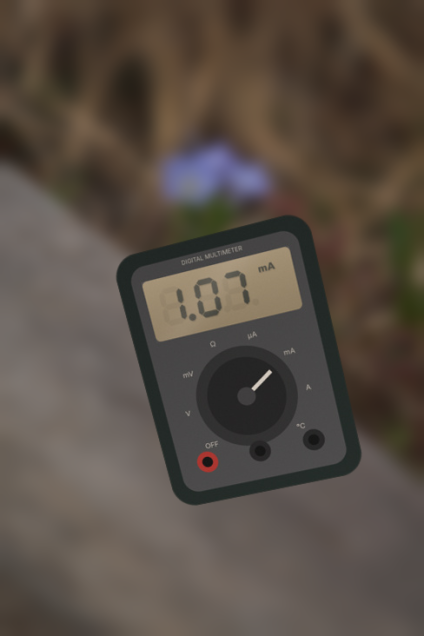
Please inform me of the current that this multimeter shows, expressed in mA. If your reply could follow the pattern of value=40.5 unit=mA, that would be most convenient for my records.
value=1.07 unit=mA
